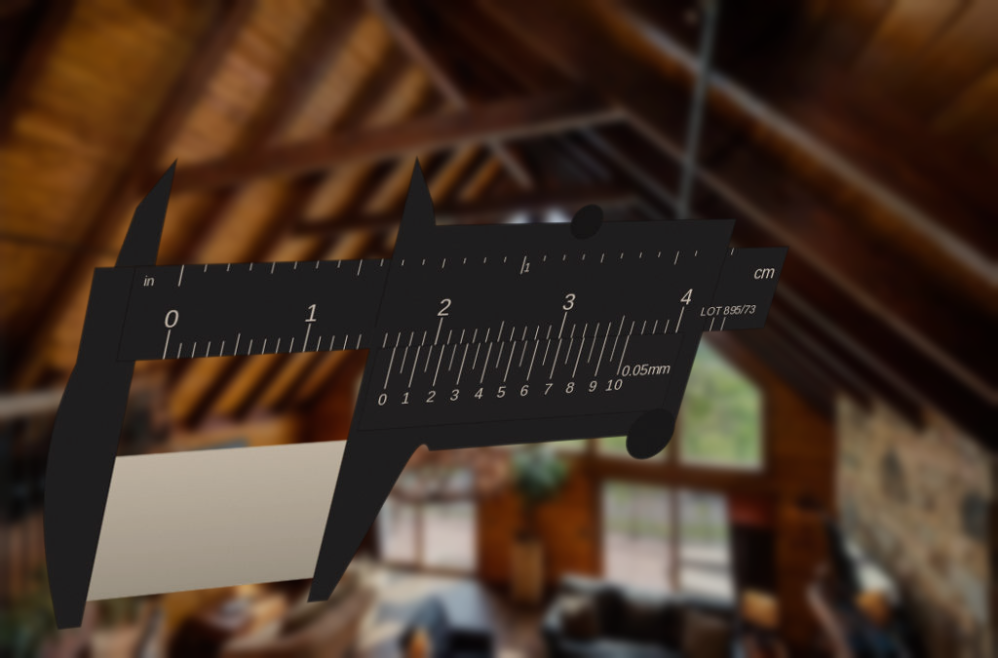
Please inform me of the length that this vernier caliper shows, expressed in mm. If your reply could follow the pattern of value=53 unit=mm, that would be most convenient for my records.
value=16.9 unit=mm
